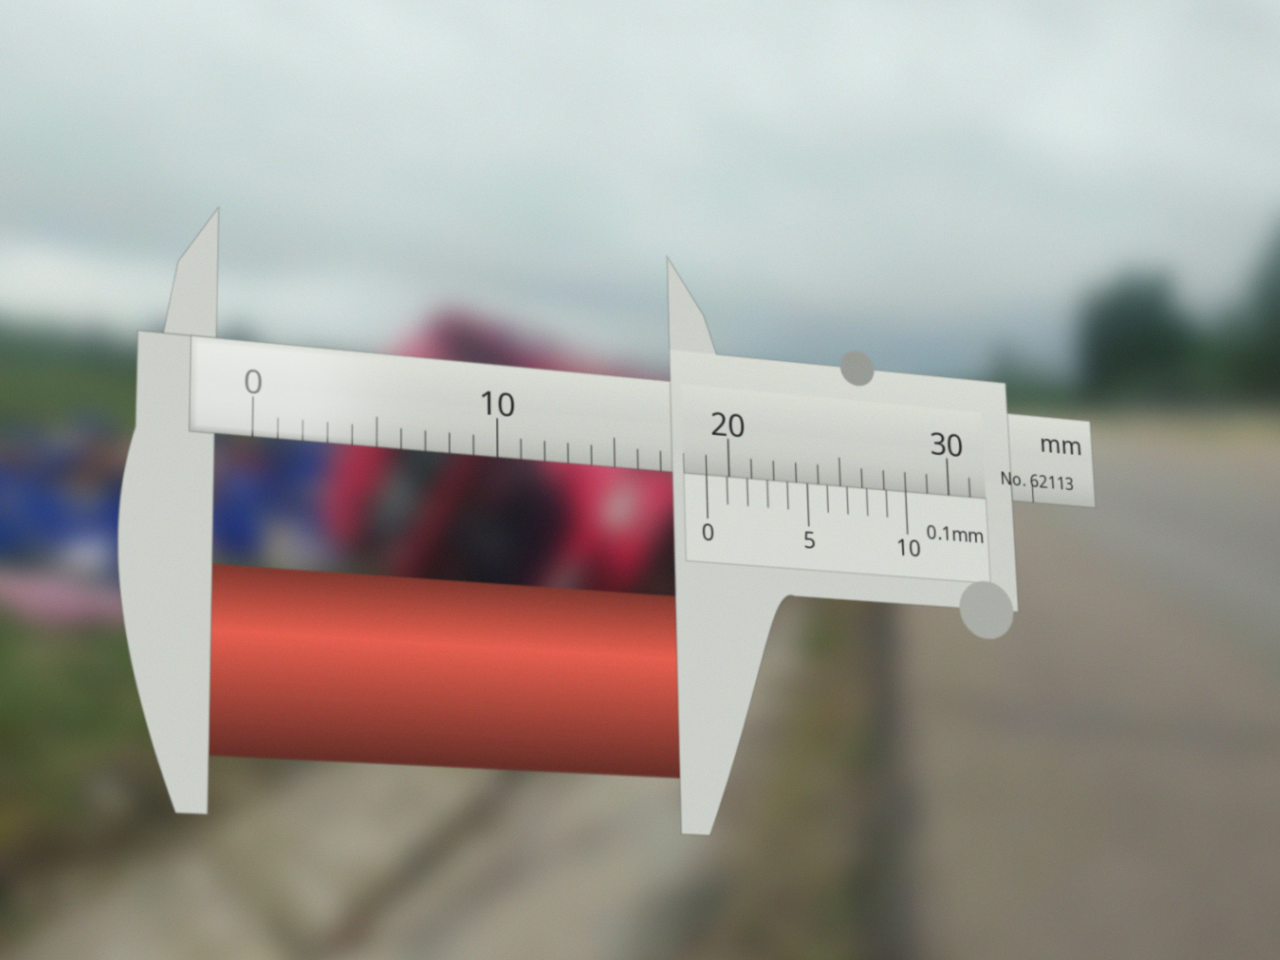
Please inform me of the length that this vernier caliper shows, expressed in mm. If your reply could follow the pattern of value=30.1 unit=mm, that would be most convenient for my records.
value=19.0 unit=mm
